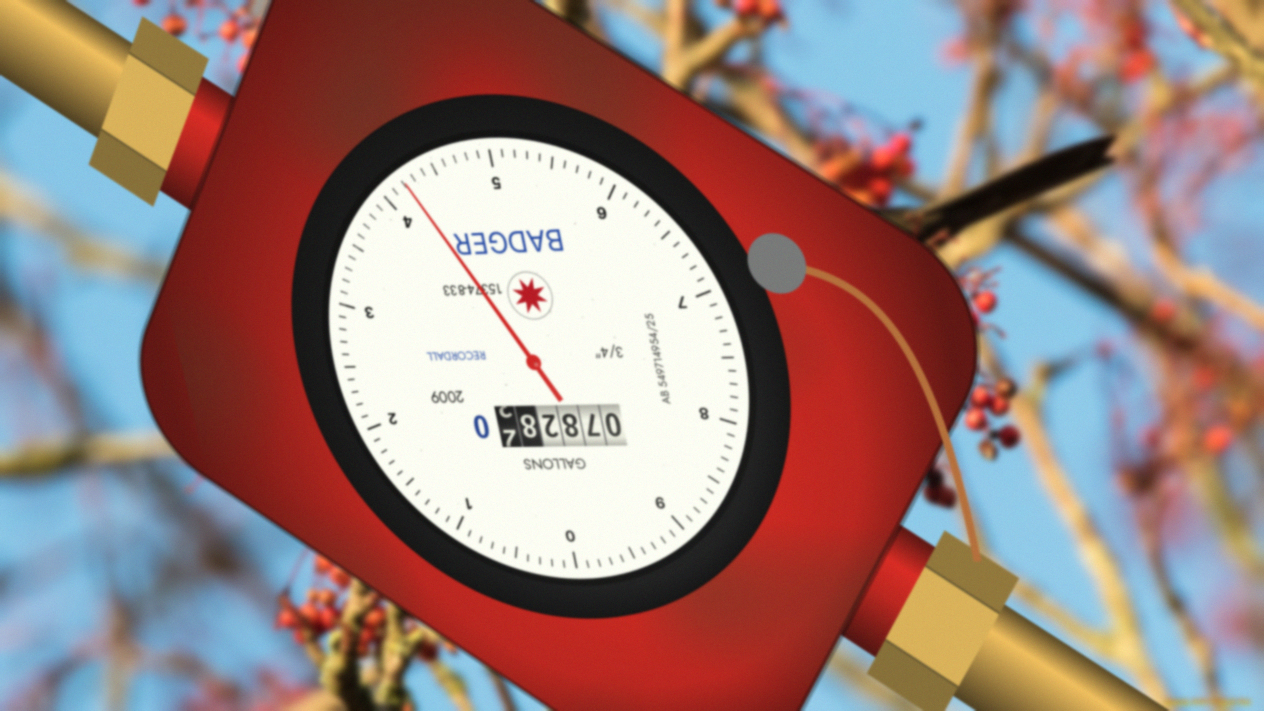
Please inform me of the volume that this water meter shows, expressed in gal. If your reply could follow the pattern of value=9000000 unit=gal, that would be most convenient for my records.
value=782824.2 unit=gal
